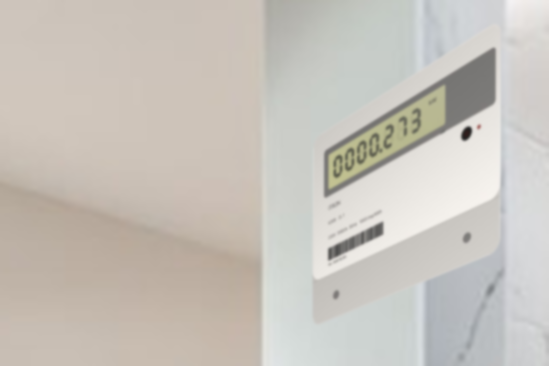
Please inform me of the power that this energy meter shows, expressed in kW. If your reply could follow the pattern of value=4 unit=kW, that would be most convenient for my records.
value=0.273 unit=kW
